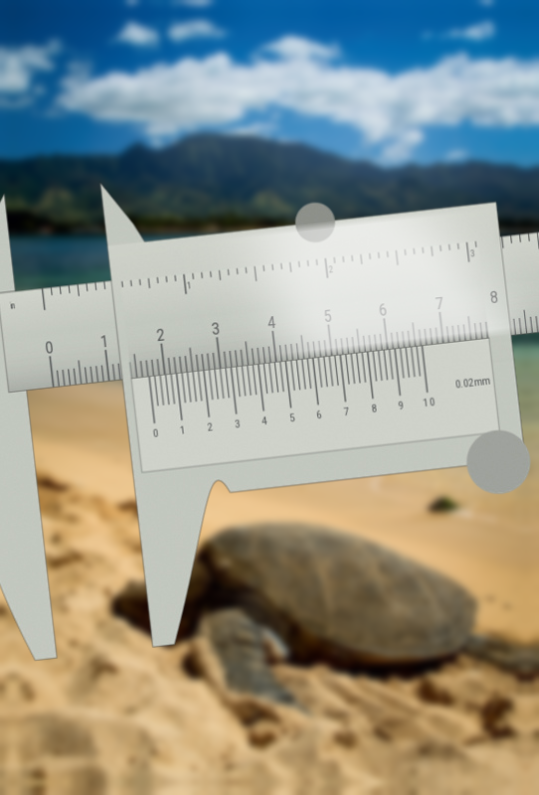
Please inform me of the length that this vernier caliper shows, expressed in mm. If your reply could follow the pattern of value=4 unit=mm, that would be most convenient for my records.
value=17.2 unit=mm
